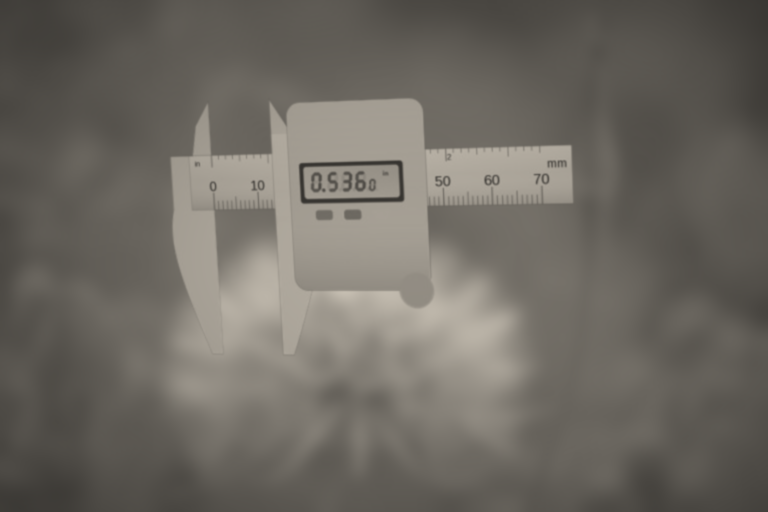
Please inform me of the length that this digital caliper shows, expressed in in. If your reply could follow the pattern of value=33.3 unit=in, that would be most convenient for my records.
value=0.5360 unit=in
